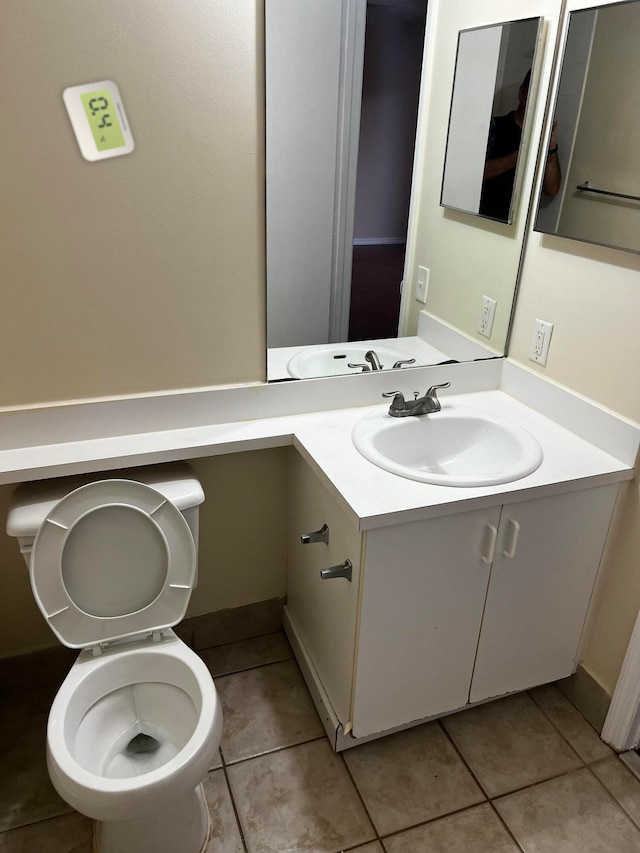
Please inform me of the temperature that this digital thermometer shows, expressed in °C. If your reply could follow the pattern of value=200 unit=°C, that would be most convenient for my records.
value=0.4 unit=°C
